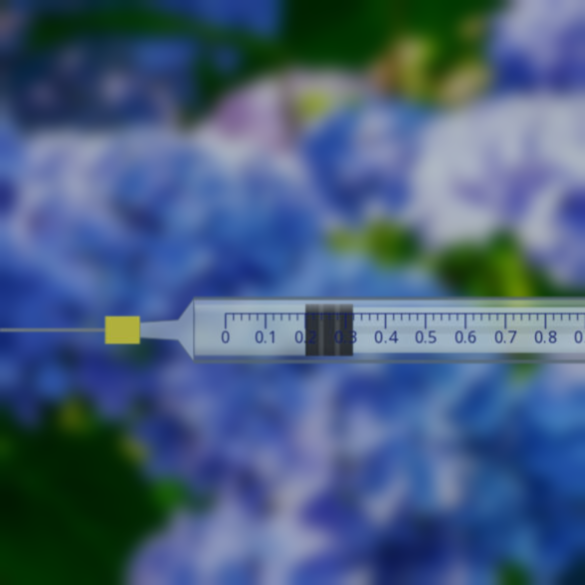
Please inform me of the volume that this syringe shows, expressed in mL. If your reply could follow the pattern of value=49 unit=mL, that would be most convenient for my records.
value=0.2 unit=mL
